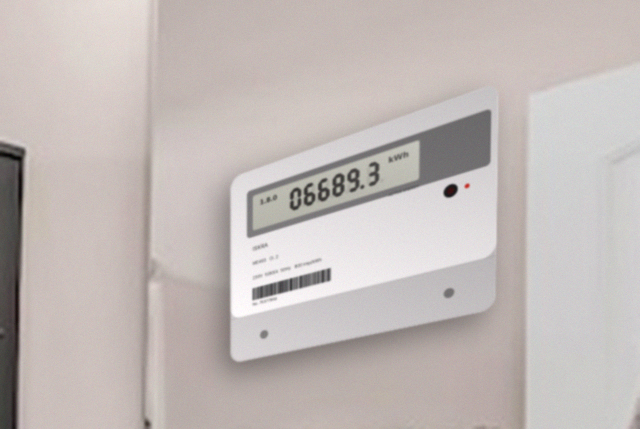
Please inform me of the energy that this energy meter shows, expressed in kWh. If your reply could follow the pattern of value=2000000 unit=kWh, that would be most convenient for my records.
value=6689.3 unit=kWh
